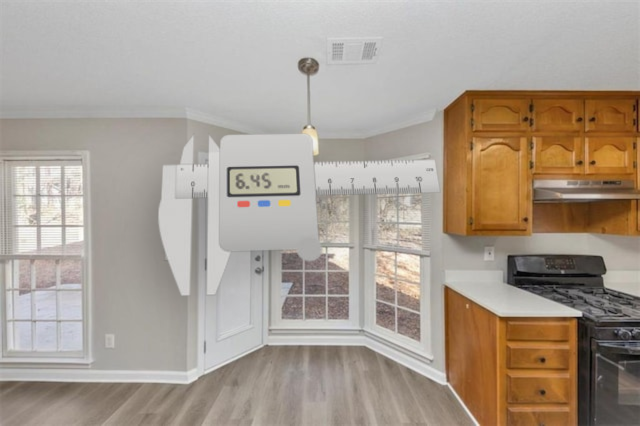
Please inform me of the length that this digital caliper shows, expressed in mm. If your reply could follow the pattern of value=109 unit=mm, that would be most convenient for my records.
value=6.45 unit=mm
